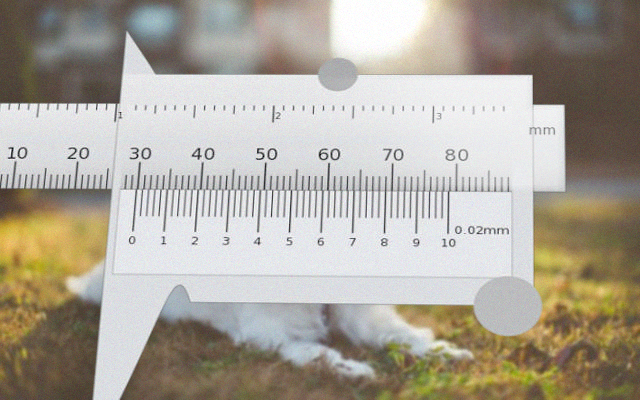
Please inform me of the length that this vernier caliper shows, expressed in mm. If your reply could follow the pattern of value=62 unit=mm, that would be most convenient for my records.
value=29.8 unit=mm
